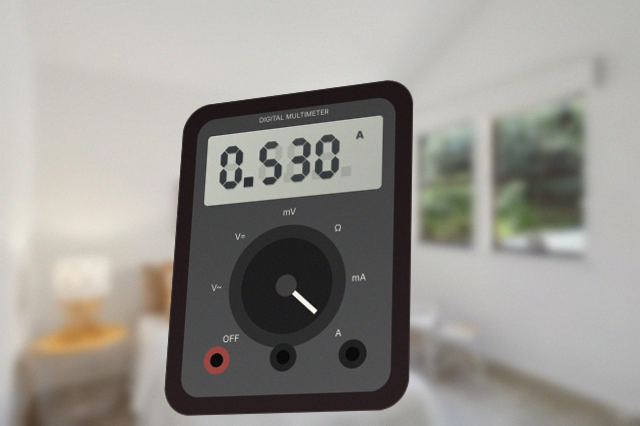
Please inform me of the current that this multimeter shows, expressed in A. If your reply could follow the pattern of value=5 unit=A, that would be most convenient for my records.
value=0.530 unit=A
